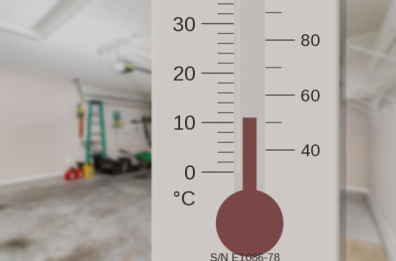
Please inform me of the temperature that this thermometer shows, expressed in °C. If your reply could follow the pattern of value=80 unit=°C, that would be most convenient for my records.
value=11 unit=°C
